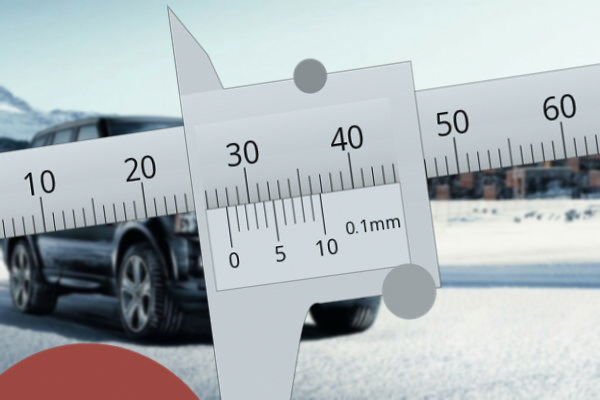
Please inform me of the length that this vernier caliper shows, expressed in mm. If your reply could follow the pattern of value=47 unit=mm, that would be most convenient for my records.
value=27.8 unit=mm
